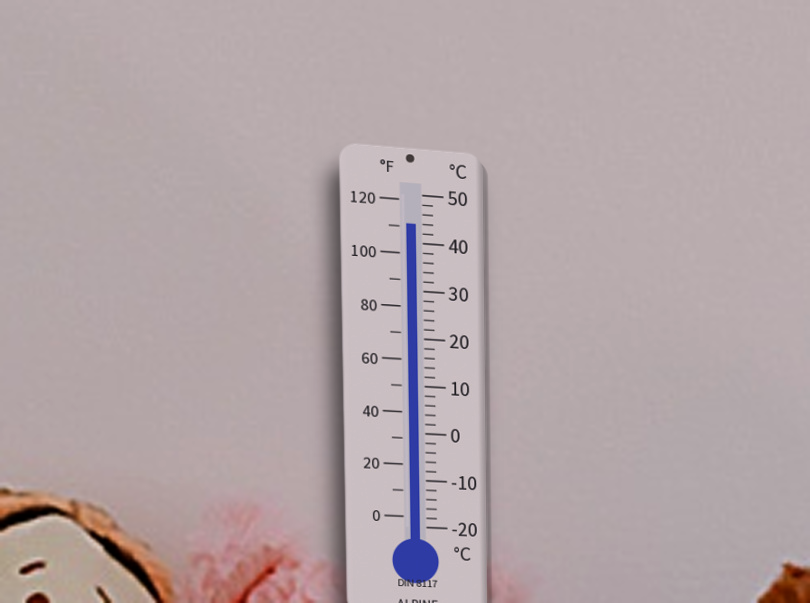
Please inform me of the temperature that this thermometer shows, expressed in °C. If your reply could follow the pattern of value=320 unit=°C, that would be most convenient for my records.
value=44 unit=°C
